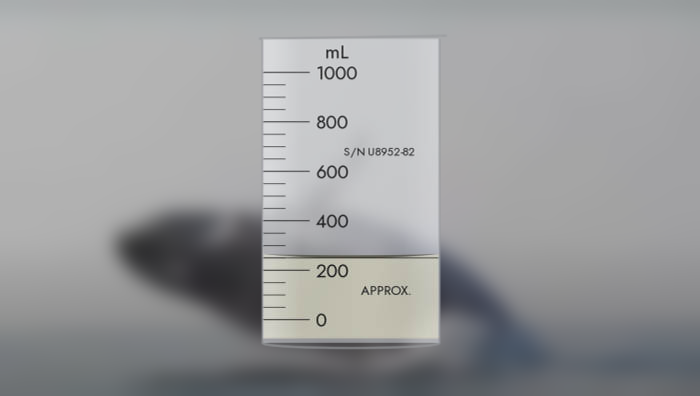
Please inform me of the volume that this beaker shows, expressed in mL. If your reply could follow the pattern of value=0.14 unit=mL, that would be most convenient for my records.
value=250 unit=mL
